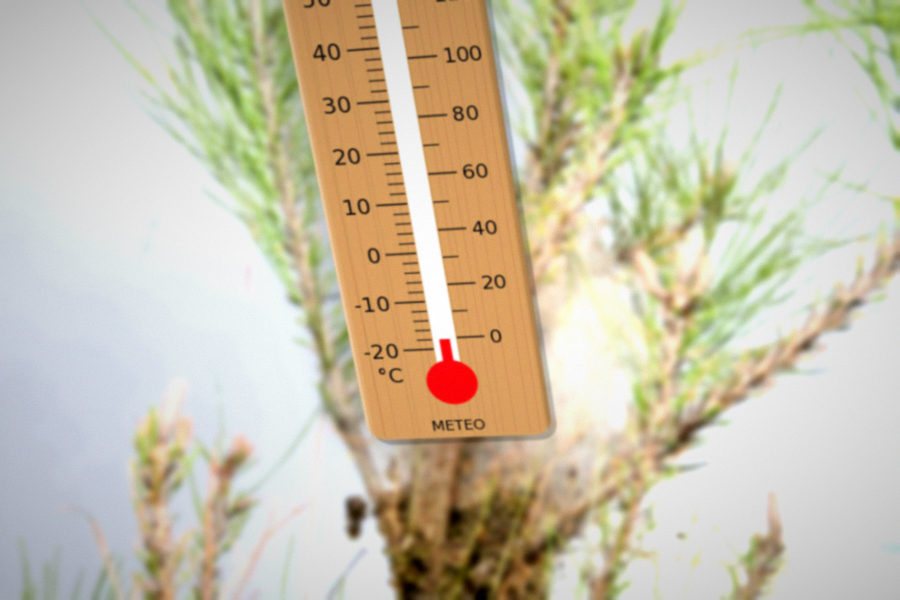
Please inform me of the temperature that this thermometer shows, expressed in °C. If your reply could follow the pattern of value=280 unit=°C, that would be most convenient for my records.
value=-18 unit=°C
